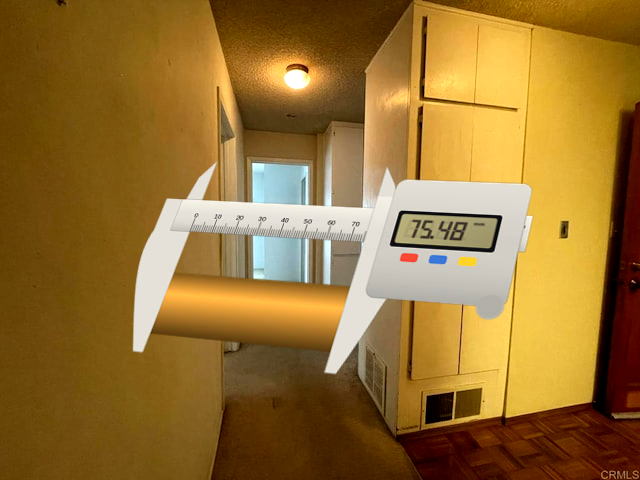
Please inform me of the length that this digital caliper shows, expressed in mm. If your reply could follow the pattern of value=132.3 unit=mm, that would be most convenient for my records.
value=75.48 unit=mm
